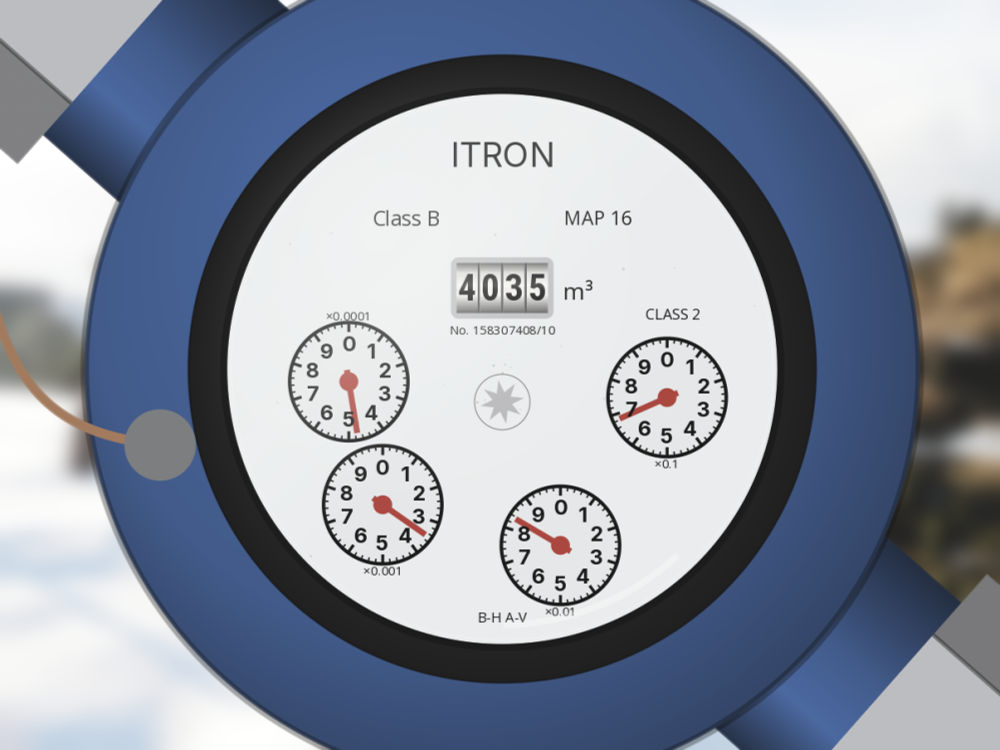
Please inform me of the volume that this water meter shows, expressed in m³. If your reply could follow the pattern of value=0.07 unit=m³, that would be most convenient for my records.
value=4035.6834 unit=m³
